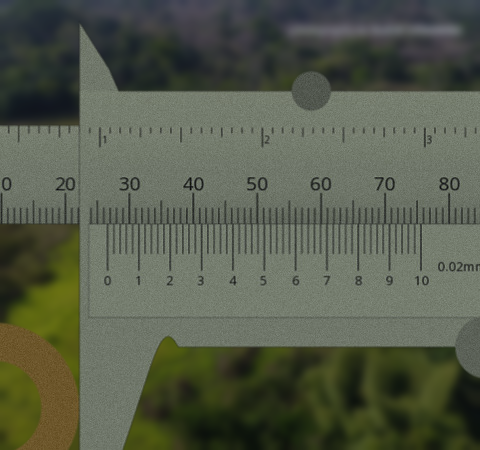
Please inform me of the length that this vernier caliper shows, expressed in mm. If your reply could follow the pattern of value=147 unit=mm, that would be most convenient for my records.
value=26.6 unit=mm
